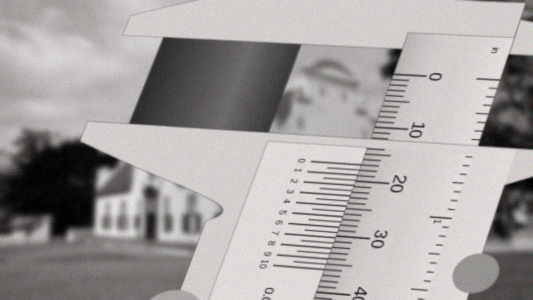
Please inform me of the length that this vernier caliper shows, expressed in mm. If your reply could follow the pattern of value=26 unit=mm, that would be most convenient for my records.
value=17.0 unit=mm
